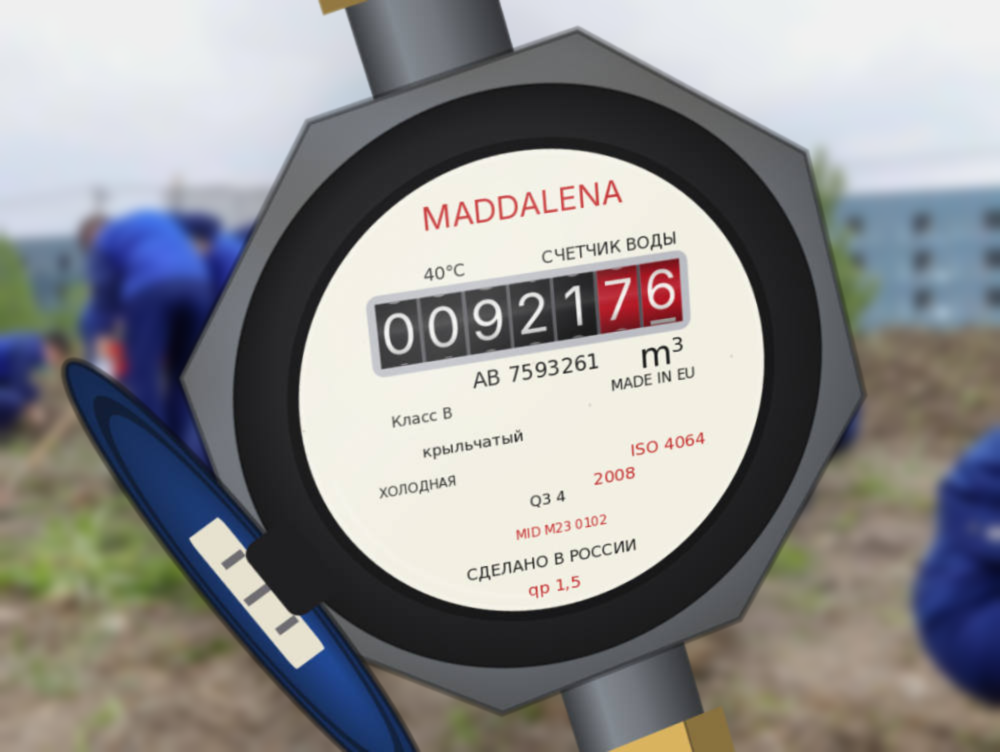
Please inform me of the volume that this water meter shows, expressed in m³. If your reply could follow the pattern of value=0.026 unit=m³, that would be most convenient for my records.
value=921.76 unit=m³
